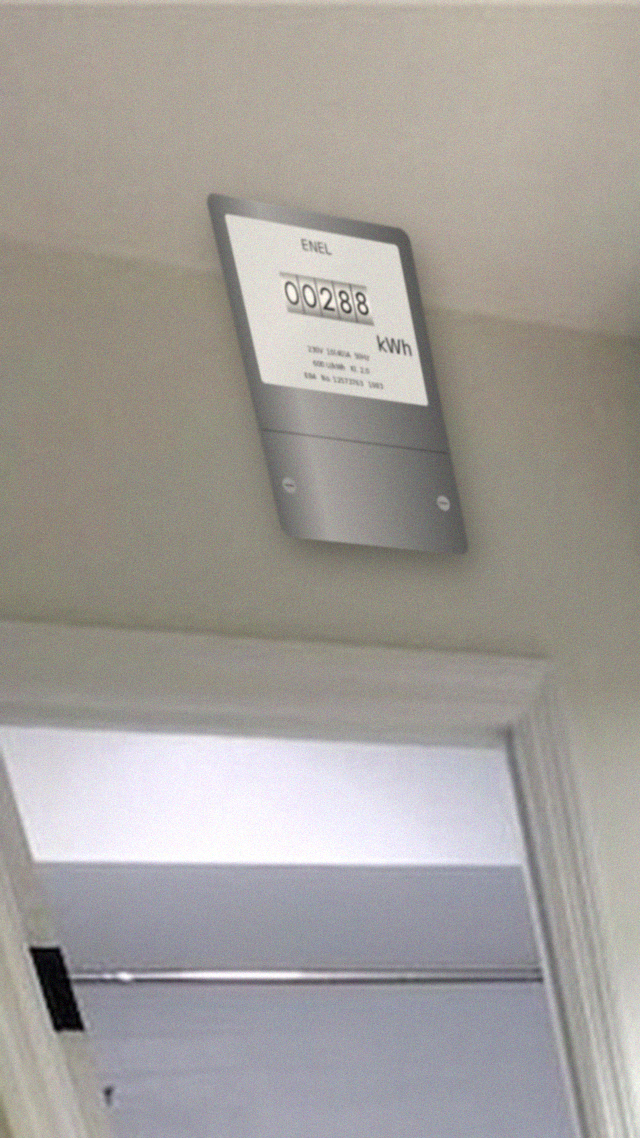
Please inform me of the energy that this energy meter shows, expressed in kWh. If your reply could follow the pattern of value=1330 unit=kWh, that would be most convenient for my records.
value=288 unit=kWh
